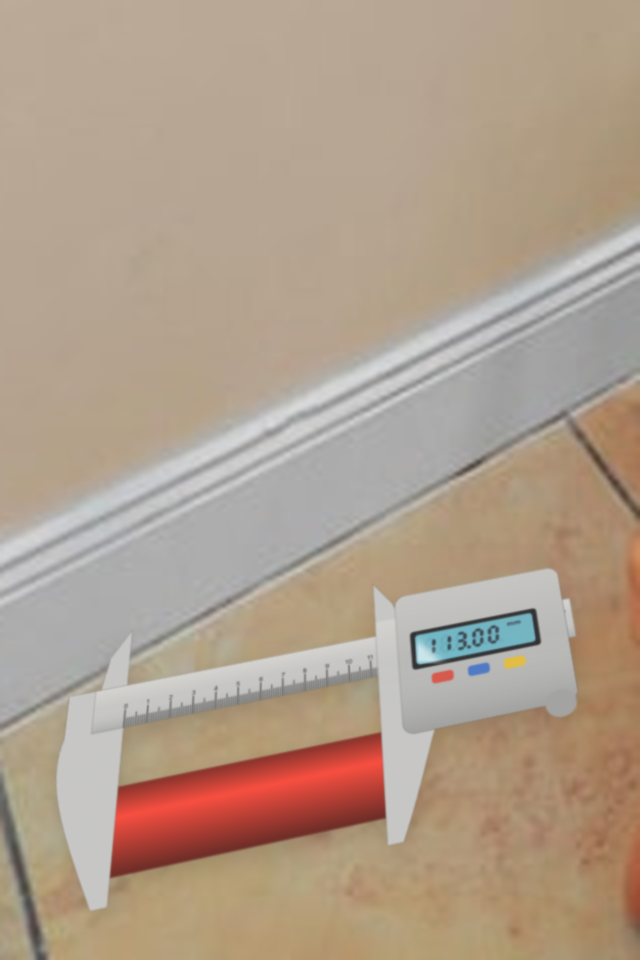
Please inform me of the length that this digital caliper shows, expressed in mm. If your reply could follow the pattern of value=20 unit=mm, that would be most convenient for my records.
value=113.00 unit=mm
